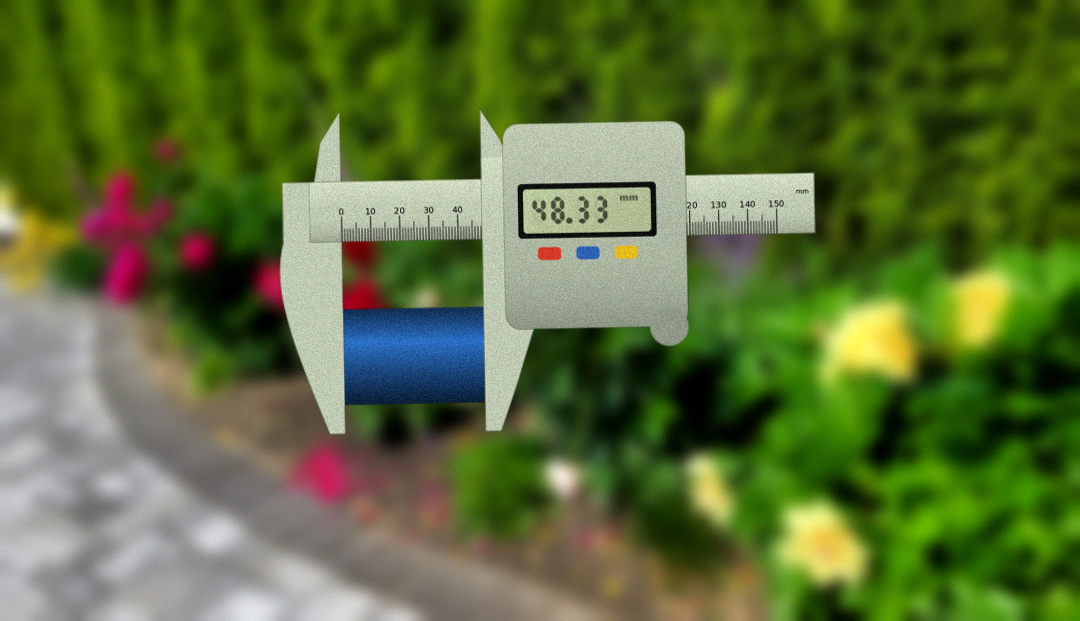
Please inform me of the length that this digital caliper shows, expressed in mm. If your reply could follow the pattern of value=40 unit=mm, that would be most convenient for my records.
value=48.33 unit=mm
